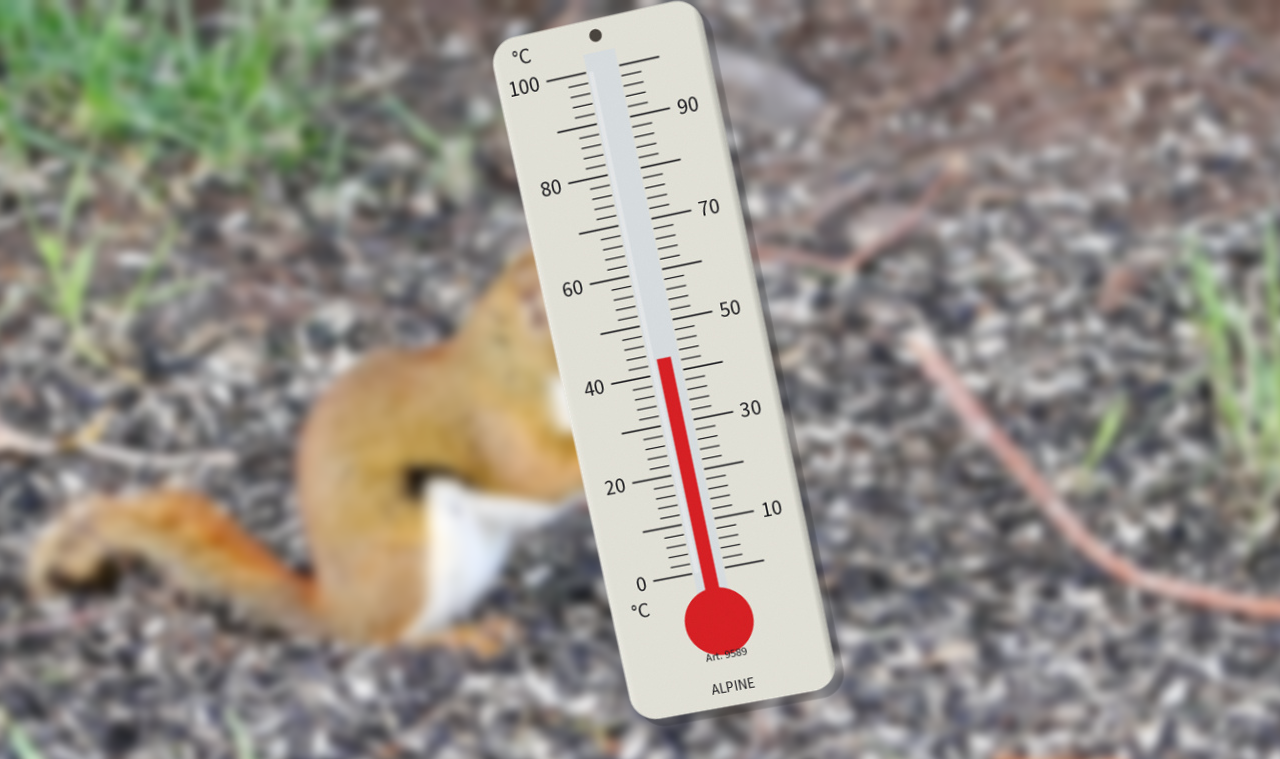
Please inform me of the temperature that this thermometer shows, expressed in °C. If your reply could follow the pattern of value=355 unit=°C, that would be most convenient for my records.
value=43 unit=°C
